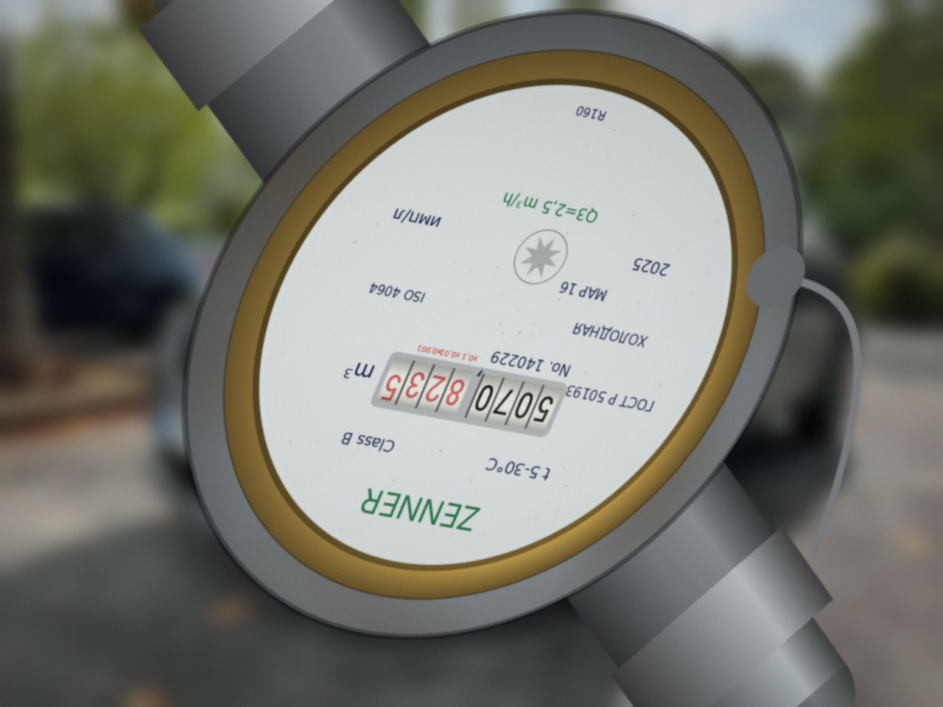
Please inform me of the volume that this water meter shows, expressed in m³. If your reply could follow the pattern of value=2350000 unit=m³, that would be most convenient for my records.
value=5070.8235 unit=m³
